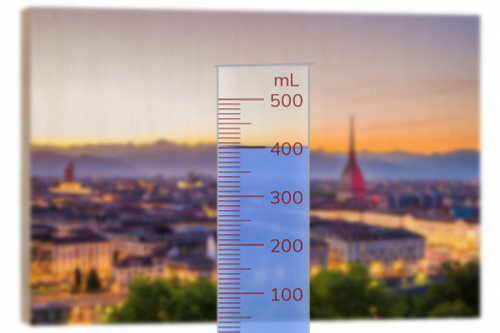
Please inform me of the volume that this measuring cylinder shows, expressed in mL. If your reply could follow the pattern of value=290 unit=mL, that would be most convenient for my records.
value=400 unit=mL
